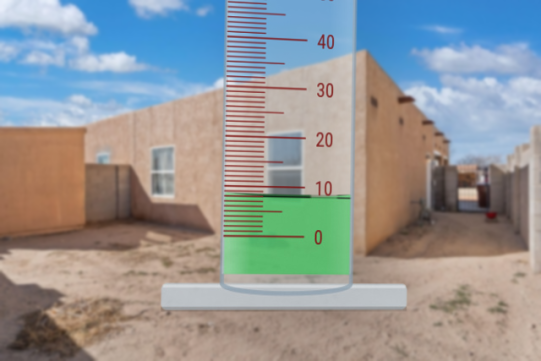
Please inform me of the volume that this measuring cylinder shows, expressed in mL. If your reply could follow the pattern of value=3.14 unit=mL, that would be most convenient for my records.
value=8 unit=mL
